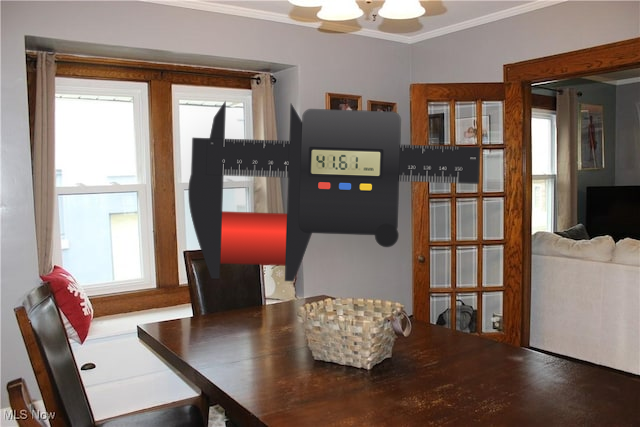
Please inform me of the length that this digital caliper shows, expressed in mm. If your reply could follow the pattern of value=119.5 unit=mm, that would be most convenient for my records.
value=41.61 unit=mm
